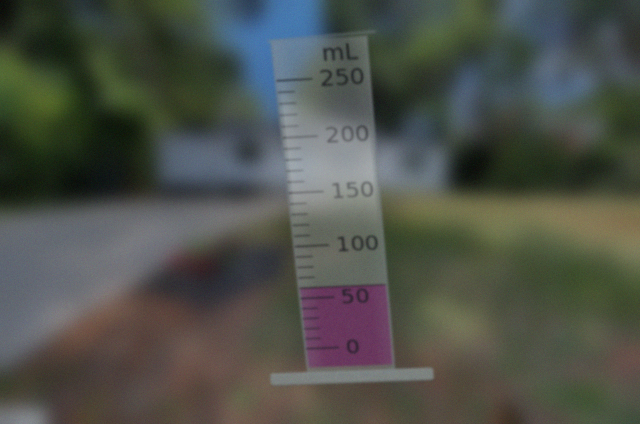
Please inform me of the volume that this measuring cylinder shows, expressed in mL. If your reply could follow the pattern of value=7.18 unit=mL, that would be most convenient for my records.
value=60 unit=mL
